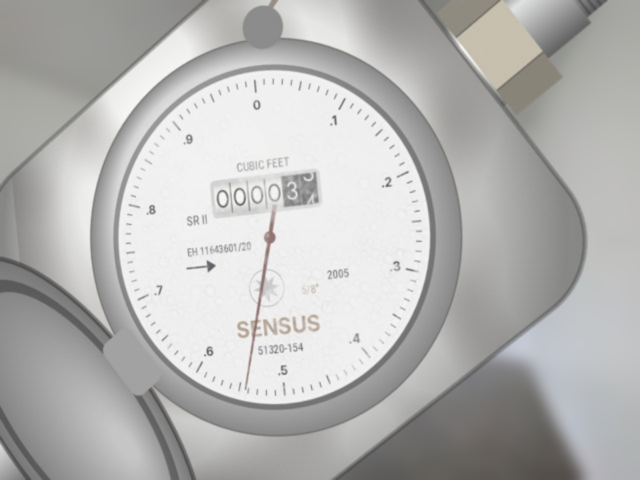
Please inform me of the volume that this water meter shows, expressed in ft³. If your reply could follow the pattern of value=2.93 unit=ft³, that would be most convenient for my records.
value=33.54 unit=ft³
